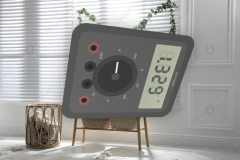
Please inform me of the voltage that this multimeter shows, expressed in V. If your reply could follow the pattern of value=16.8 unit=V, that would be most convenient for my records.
value=1.329 unit=V
